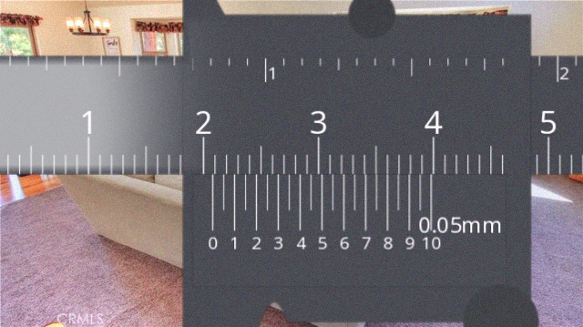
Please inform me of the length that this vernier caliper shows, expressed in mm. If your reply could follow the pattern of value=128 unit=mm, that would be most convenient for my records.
value=20.8 unit=mm
